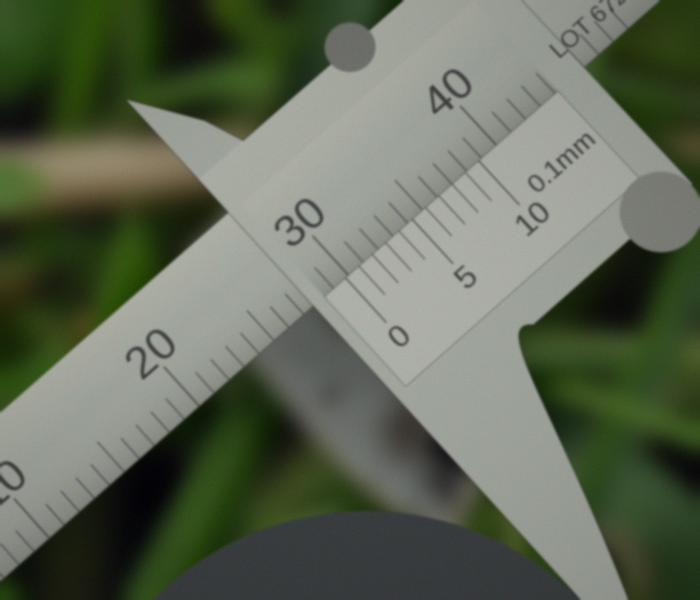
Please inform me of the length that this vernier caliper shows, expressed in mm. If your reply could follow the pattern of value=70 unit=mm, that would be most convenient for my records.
value=29.8 unit=mm
